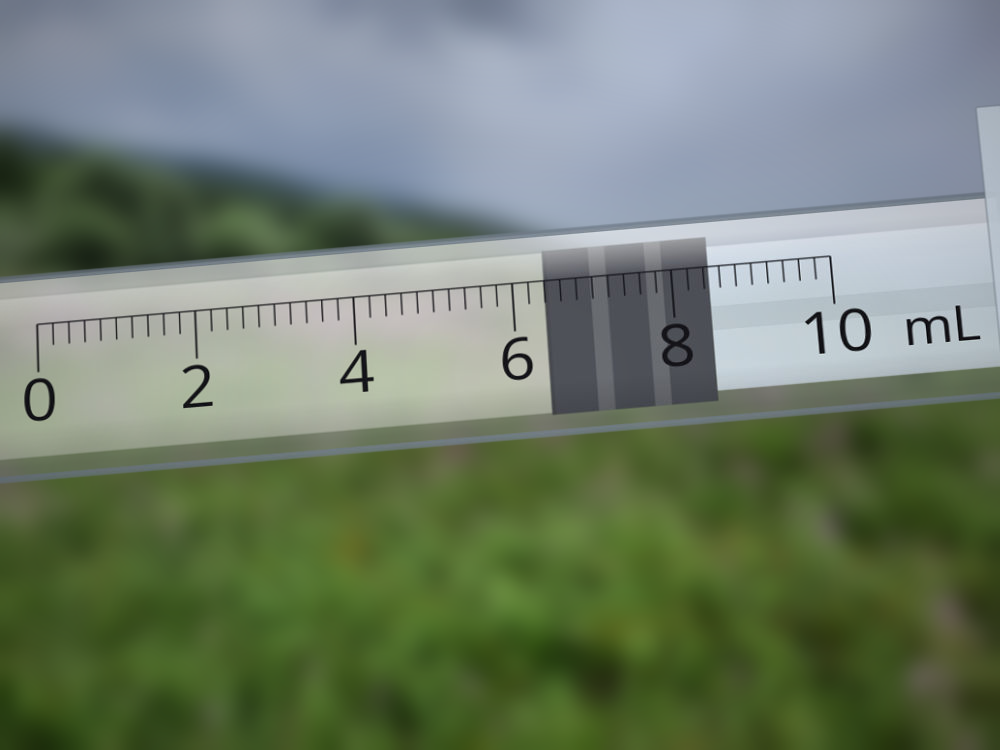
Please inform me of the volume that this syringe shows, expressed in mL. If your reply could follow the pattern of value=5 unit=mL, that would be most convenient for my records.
value=6.4 unit=mL
